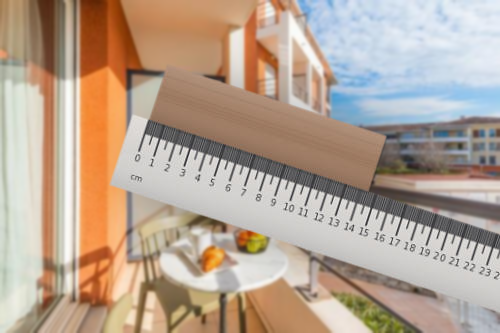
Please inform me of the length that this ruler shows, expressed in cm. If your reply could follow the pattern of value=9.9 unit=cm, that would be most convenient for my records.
value=14.5 unit=cm
